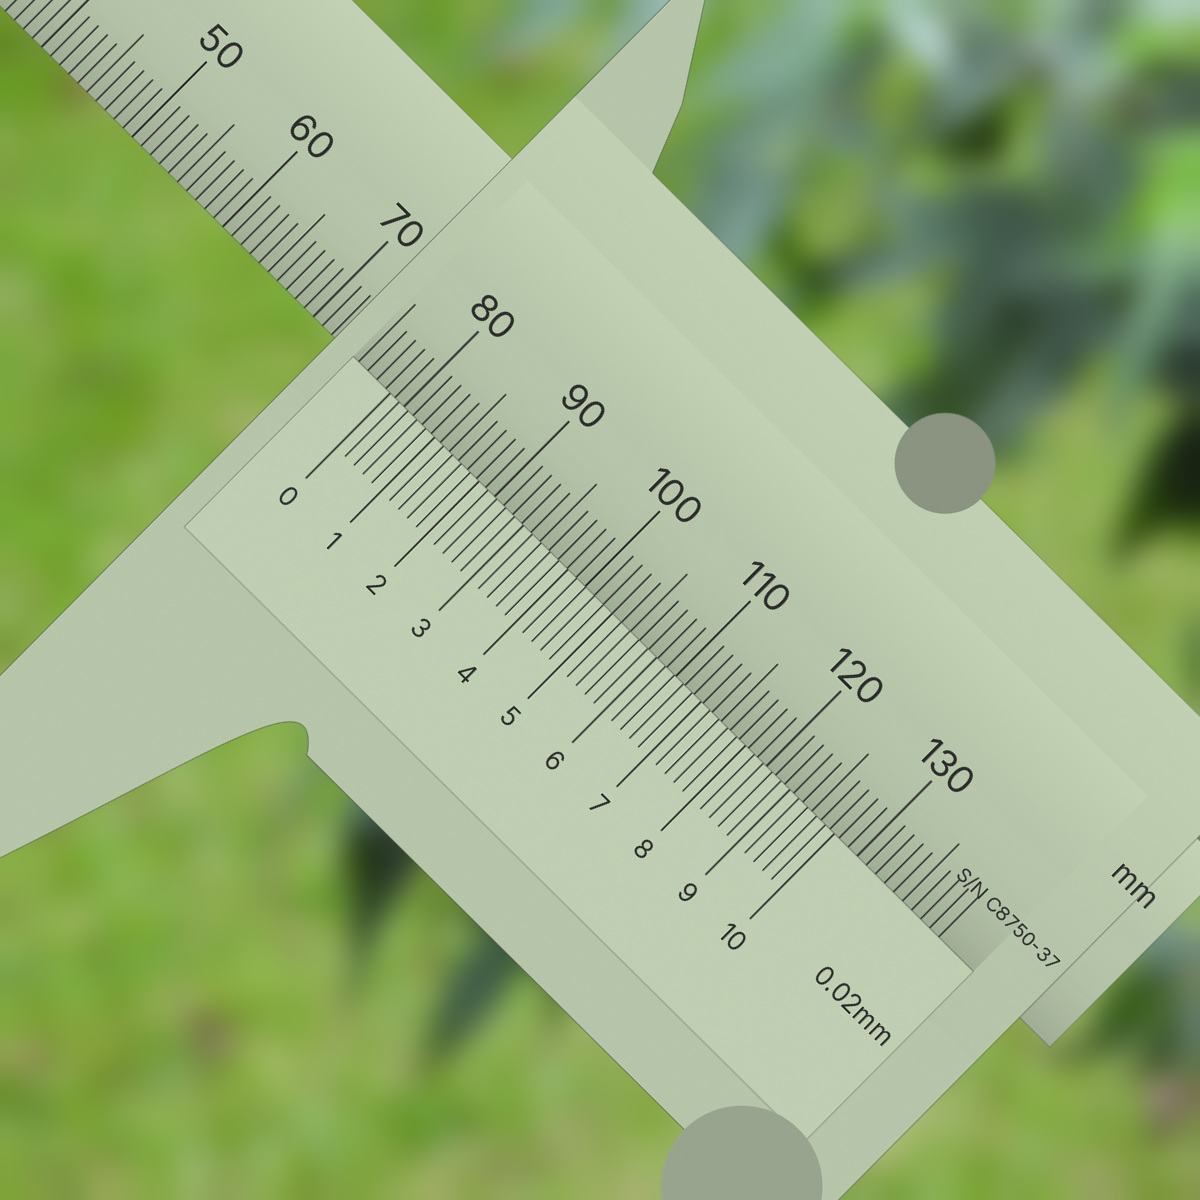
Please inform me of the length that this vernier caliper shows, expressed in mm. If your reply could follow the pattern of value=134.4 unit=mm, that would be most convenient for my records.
value=78.5 unit=mm
